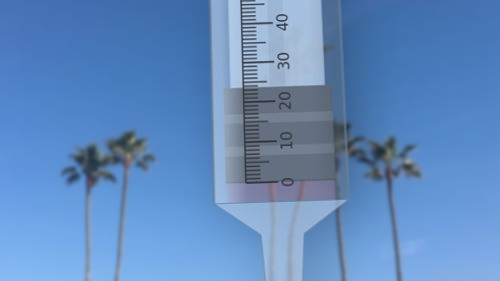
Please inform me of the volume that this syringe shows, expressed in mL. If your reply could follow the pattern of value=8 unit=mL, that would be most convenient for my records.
value=0 unit=mL
